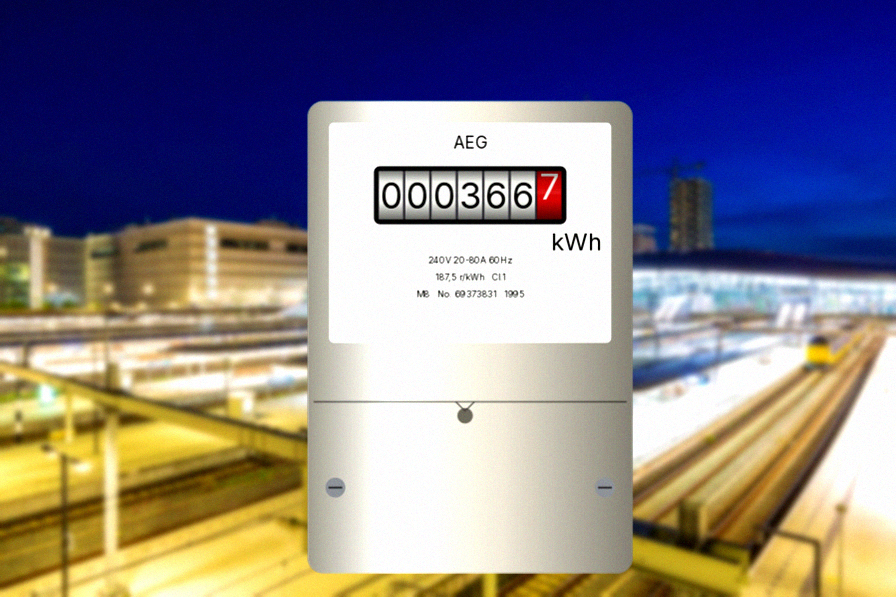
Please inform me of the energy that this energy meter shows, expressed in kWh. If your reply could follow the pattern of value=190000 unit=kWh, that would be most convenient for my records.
value=366.7 unit=kWh
